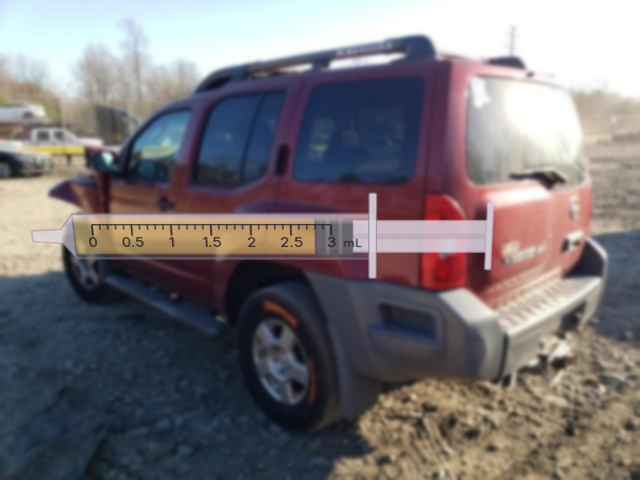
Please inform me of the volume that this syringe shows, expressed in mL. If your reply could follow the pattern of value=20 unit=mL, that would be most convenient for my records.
value=2.8 unit=mL
